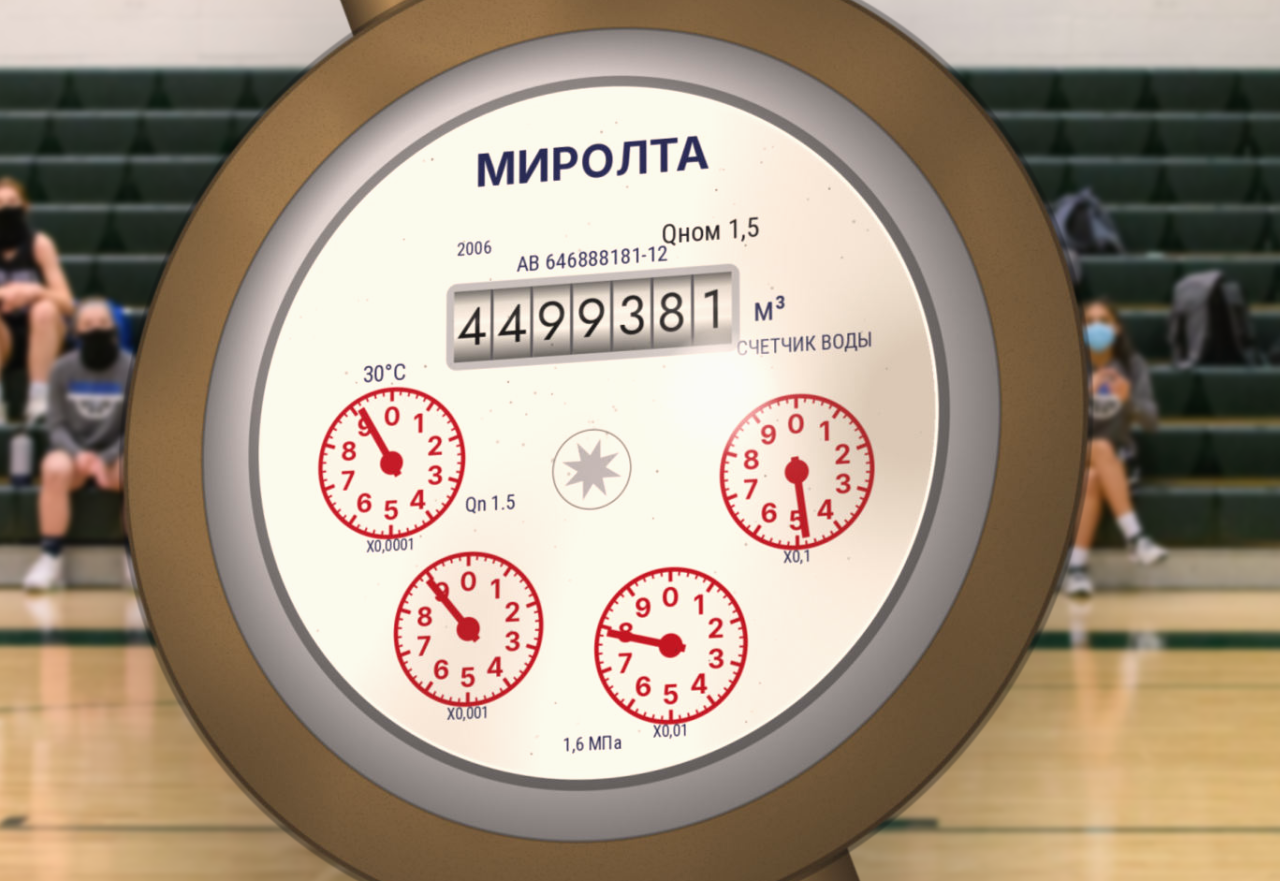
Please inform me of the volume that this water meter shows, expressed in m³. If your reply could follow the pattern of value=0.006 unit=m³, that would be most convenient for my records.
value=4499381.4789 unit=m³
